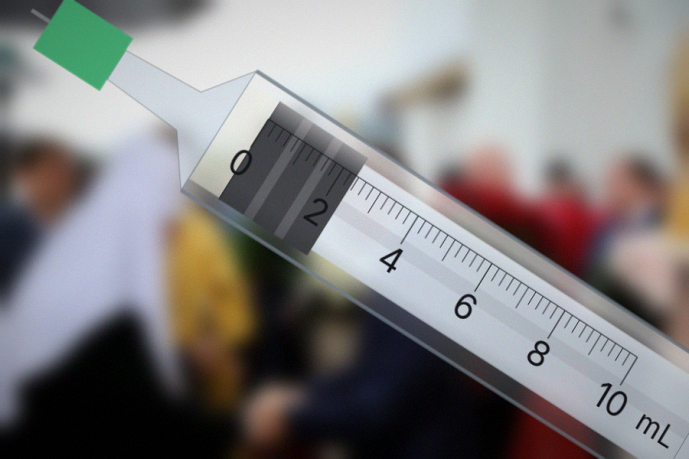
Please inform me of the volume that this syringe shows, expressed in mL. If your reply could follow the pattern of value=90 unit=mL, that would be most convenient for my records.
value=0 unit=mL
